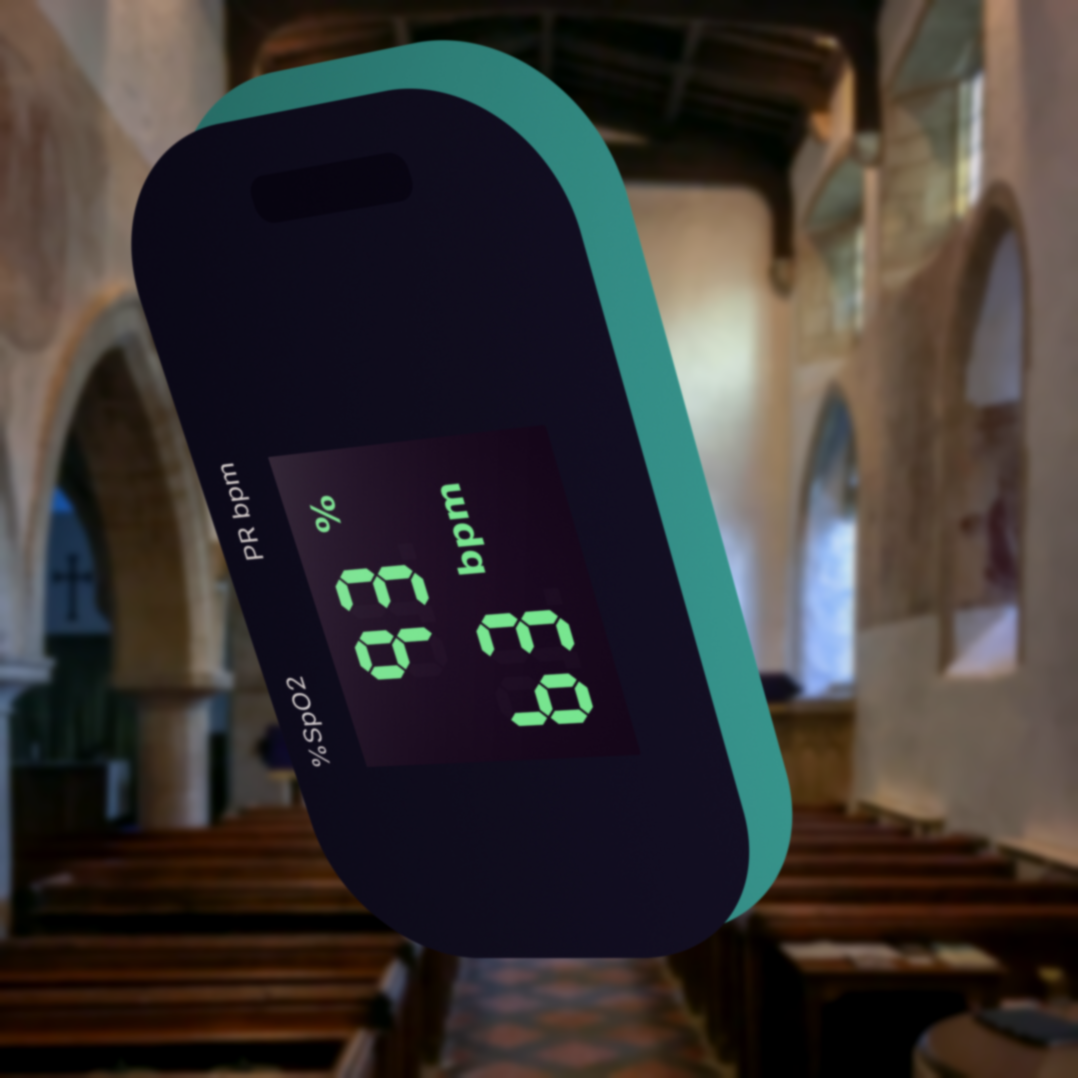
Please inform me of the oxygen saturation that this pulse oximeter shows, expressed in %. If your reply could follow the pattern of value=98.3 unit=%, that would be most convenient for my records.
value=93 unit=%
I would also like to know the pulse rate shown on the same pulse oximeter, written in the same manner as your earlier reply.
value=63 unit=bpm
